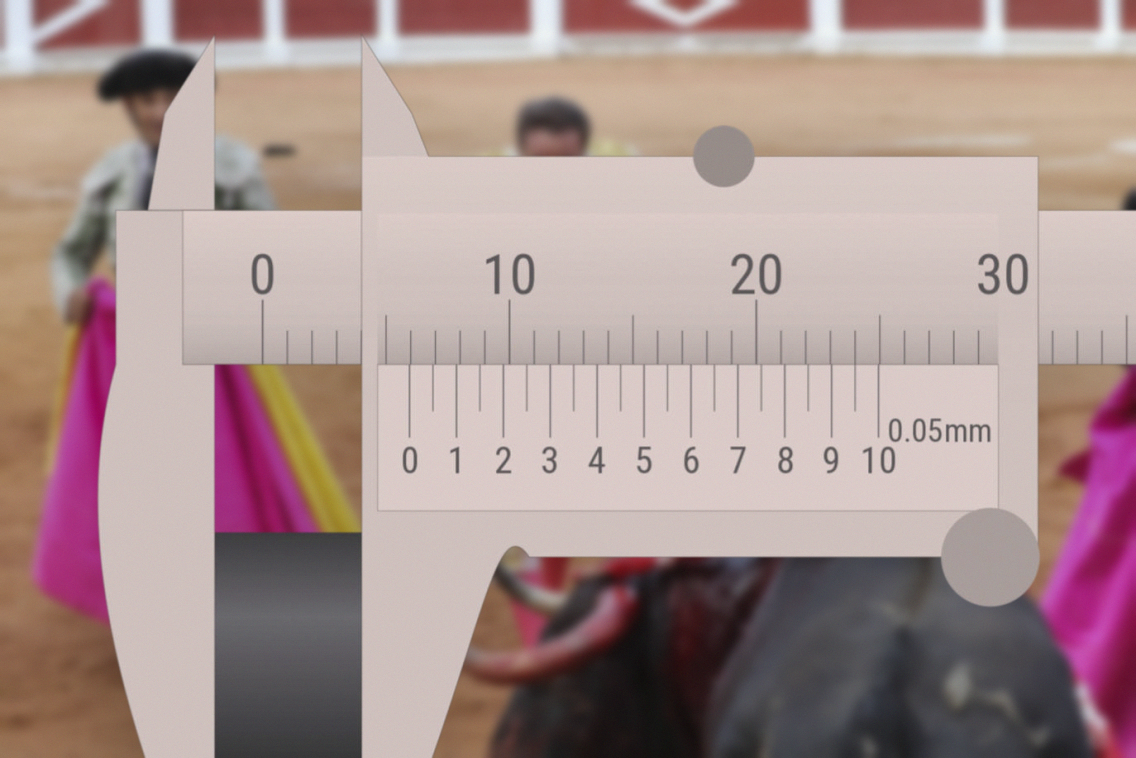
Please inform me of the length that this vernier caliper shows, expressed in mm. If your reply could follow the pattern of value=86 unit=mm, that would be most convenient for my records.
value=5.95 unit=mm
